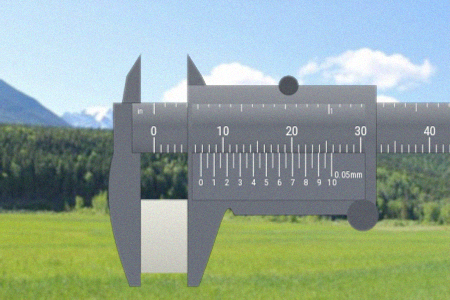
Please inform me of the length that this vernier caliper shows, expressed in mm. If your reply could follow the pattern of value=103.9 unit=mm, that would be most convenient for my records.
value=6.8 unit=mm
